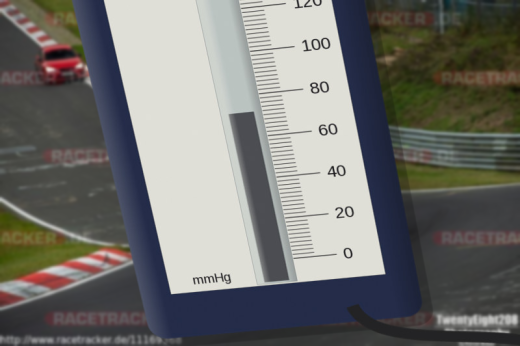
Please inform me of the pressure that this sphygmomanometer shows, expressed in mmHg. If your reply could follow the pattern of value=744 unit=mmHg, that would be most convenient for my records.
value=72 unit=mmHg
